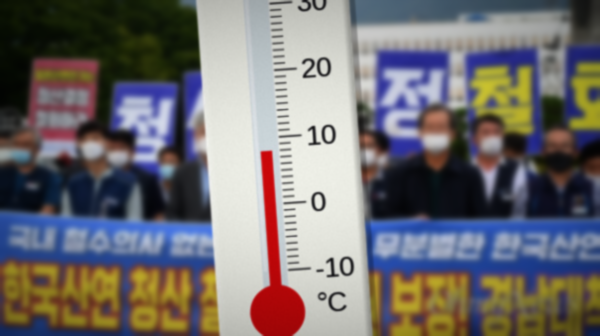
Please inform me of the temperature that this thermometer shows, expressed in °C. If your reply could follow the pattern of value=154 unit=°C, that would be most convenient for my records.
value=8 unit=°C
